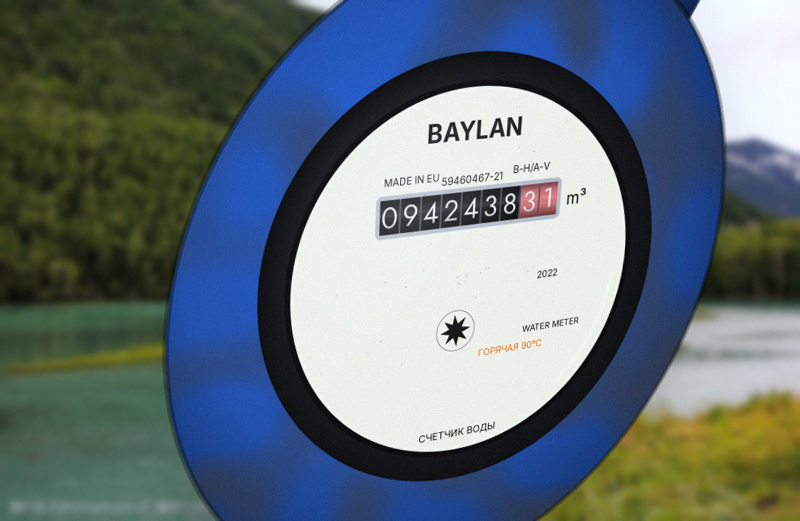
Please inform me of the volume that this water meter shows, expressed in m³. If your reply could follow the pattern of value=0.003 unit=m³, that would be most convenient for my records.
value=942438.31 unit=m³
